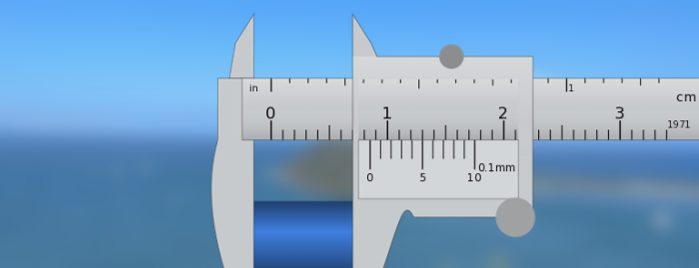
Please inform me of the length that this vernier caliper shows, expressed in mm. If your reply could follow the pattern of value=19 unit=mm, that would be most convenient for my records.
value=8.5 unit=mm
